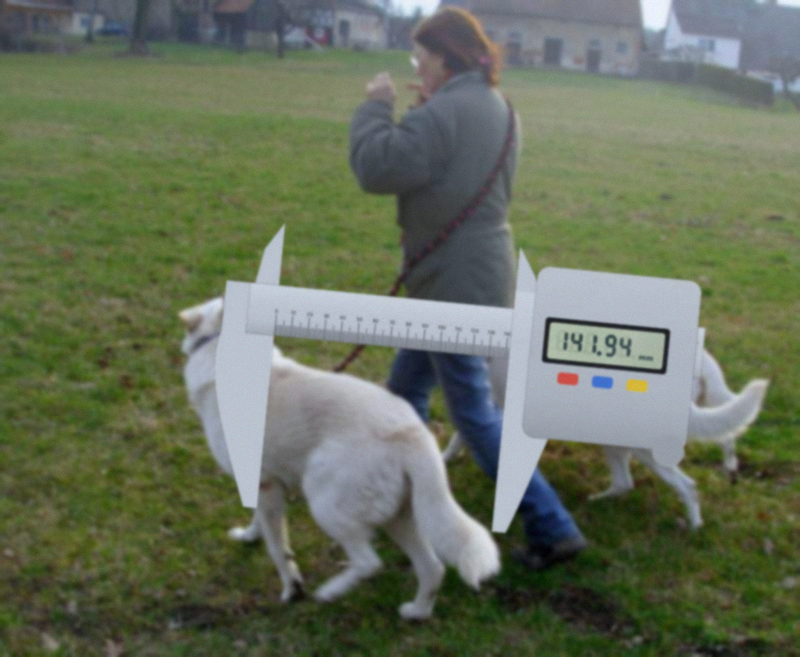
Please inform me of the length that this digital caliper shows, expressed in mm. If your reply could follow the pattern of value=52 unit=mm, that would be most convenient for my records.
value=141.94 unit=mm
